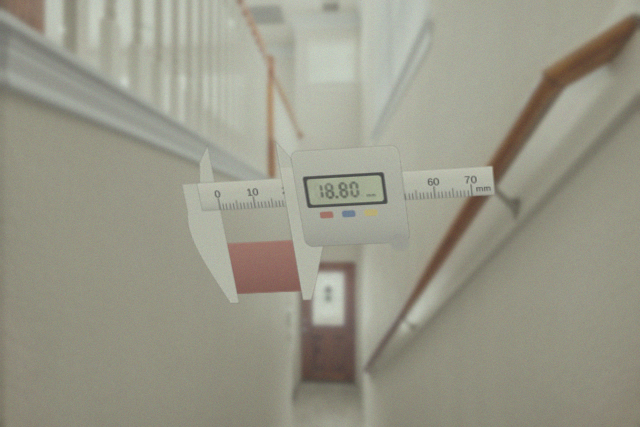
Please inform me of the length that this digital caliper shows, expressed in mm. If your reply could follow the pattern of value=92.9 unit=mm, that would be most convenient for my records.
value=18.80 unit=mm
